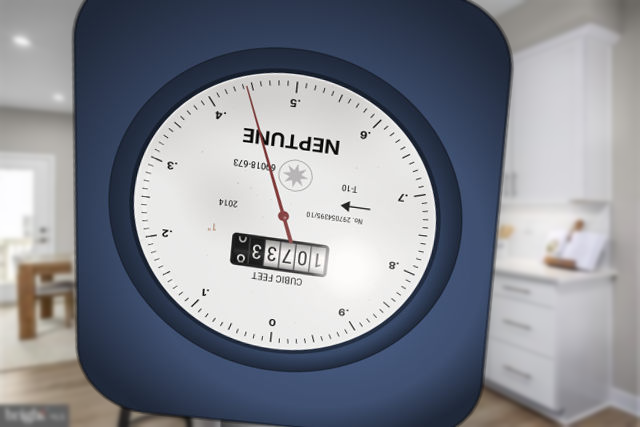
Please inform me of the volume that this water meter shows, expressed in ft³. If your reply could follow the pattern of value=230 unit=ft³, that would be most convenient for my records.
value=107338.44 unit=ft³
